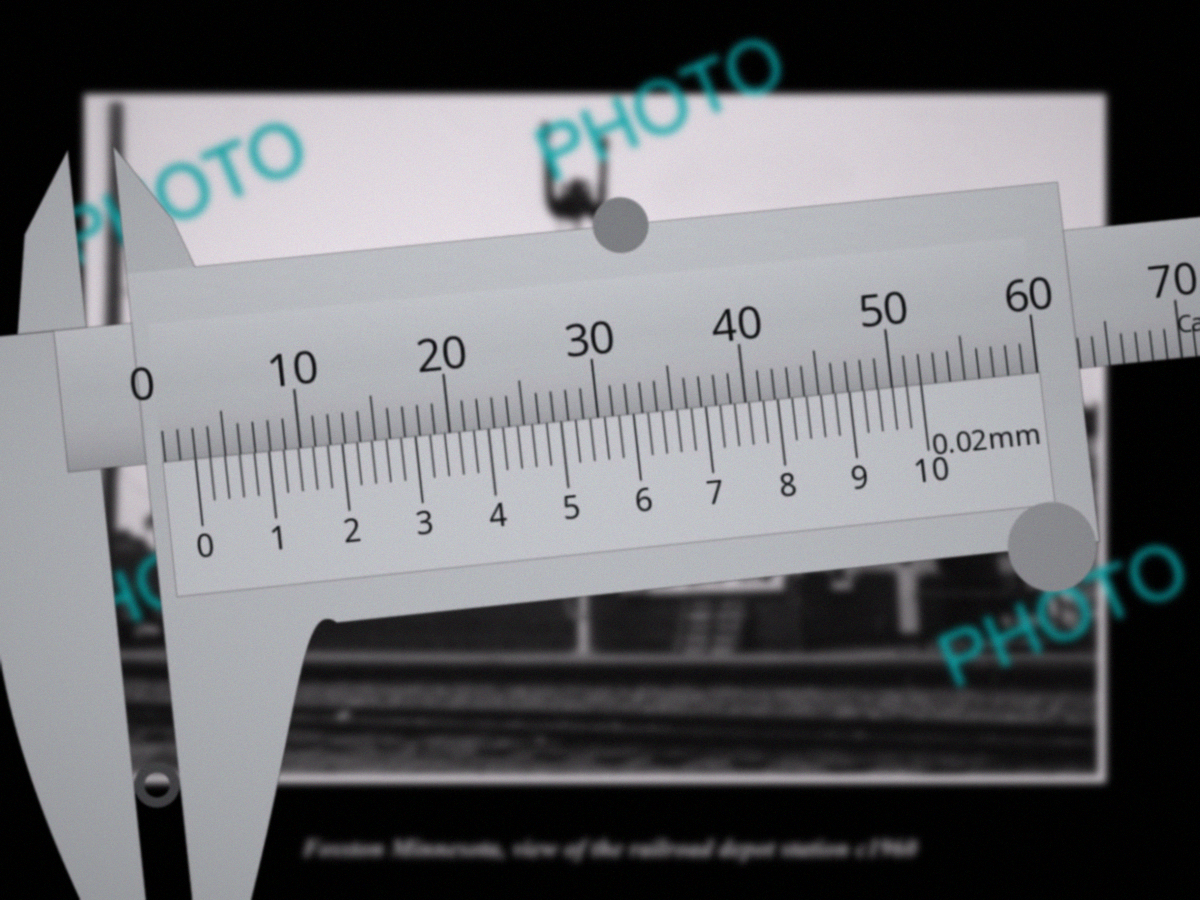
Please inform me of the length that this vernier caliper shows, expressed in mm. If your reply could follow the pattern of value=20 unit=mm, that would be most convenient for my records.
value=3.0 unit=mm
